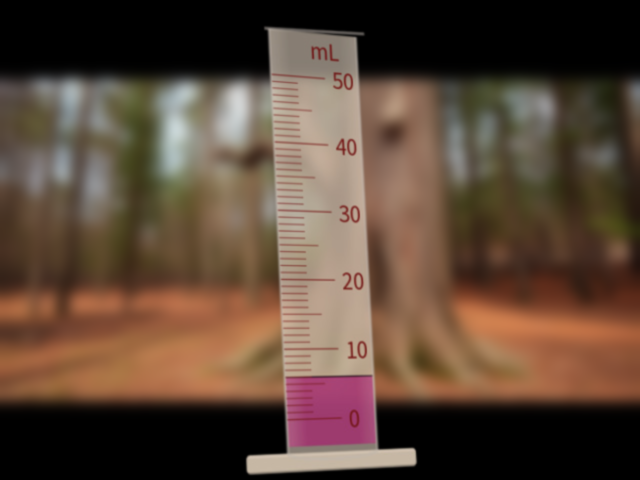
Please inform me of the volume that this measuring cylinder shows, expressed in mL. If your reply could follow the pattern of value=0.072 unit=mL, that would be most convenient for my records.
value=6 unit=mL
